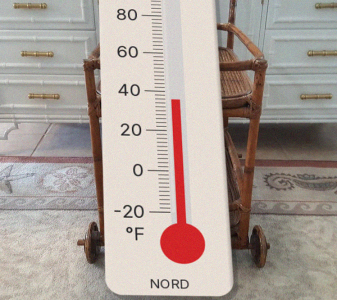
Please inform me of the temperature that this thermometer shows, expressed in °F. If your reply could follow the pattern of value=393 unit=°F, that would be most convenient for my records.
value=36 unit=°F
